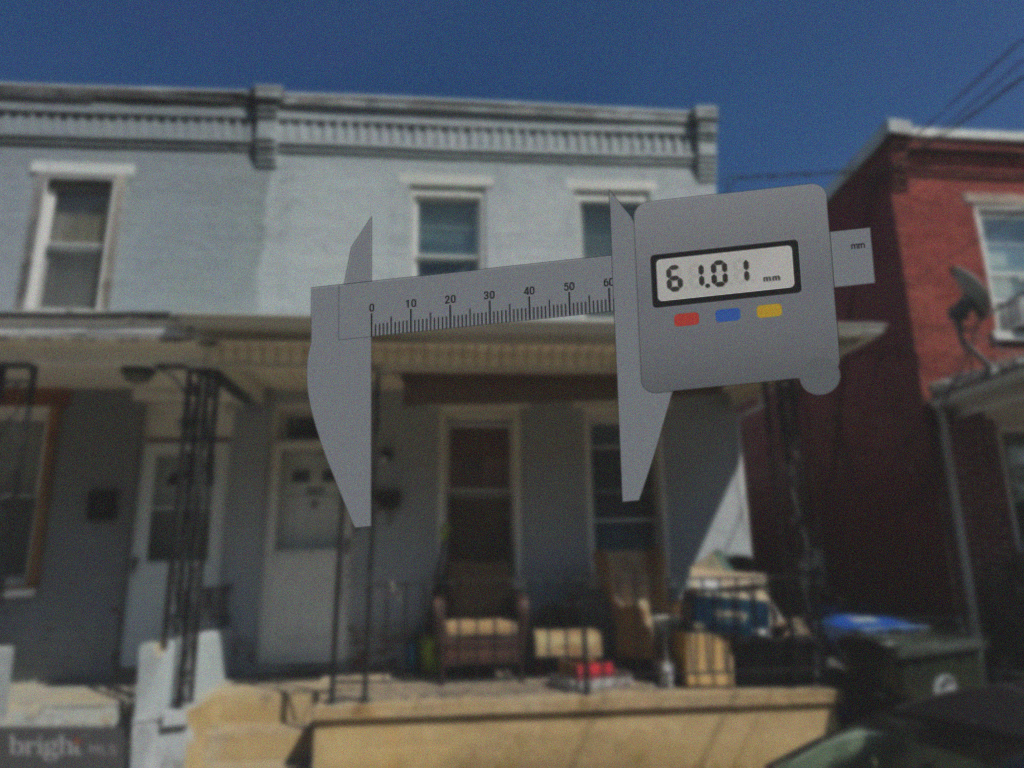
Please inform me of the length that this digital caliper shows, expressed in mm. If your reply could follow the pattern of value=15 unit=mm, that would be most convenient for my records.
value=61.01 unit=mm
